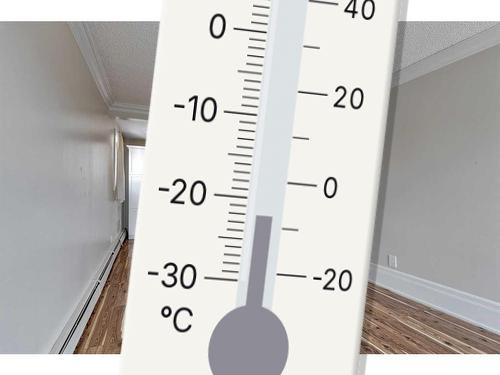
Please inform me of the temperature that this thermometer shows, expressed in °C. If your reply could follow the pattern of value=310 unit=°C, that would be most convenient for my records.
value=-22 unit=°C
